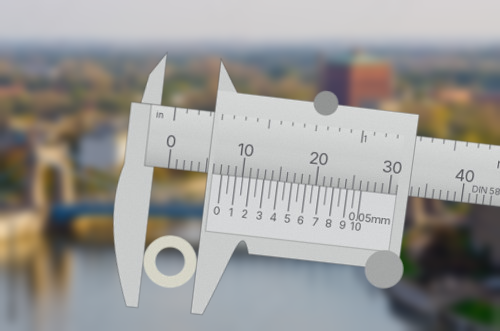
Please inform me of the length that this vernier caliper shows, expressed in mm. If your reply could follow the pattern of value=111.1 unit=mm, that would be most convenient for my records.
value=7.2 unit=mm
